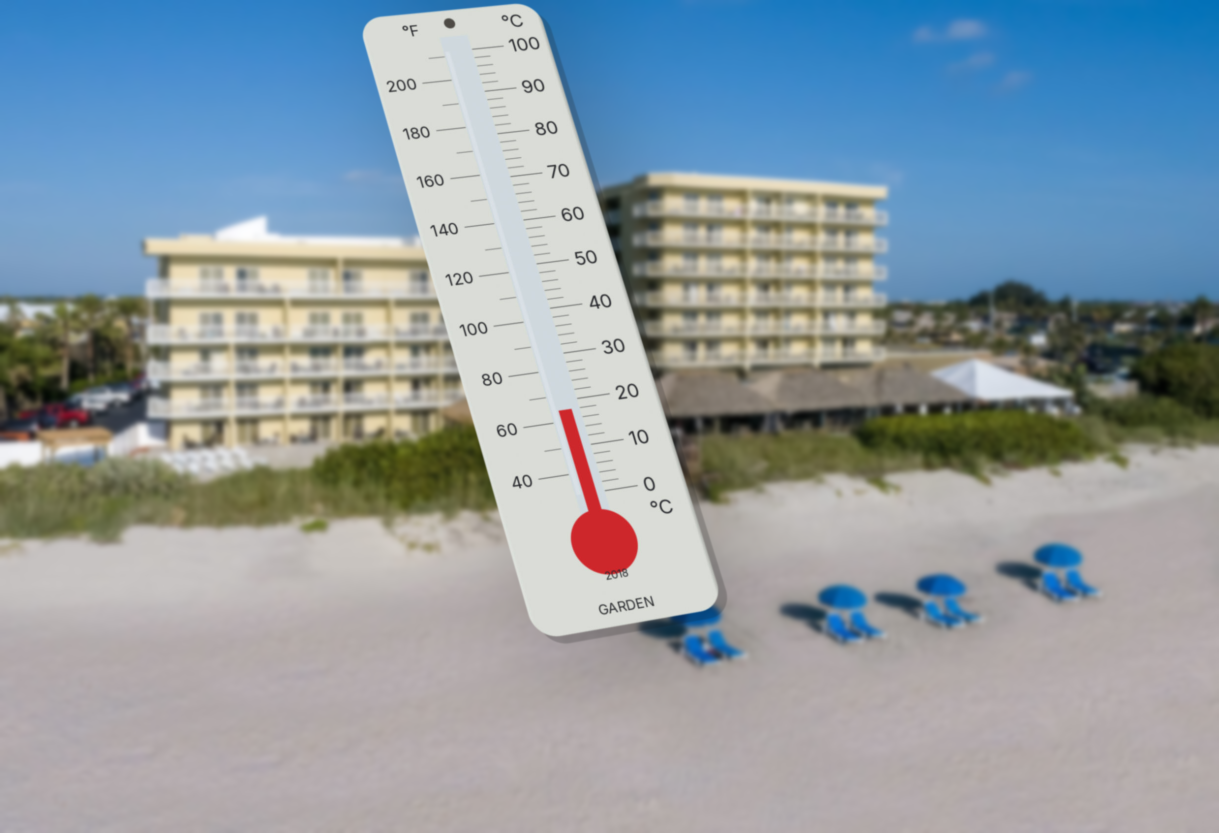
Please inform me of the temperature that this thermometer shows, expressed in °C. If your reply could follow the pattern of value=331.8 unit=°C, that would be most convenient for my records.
value=18 unit=°C
